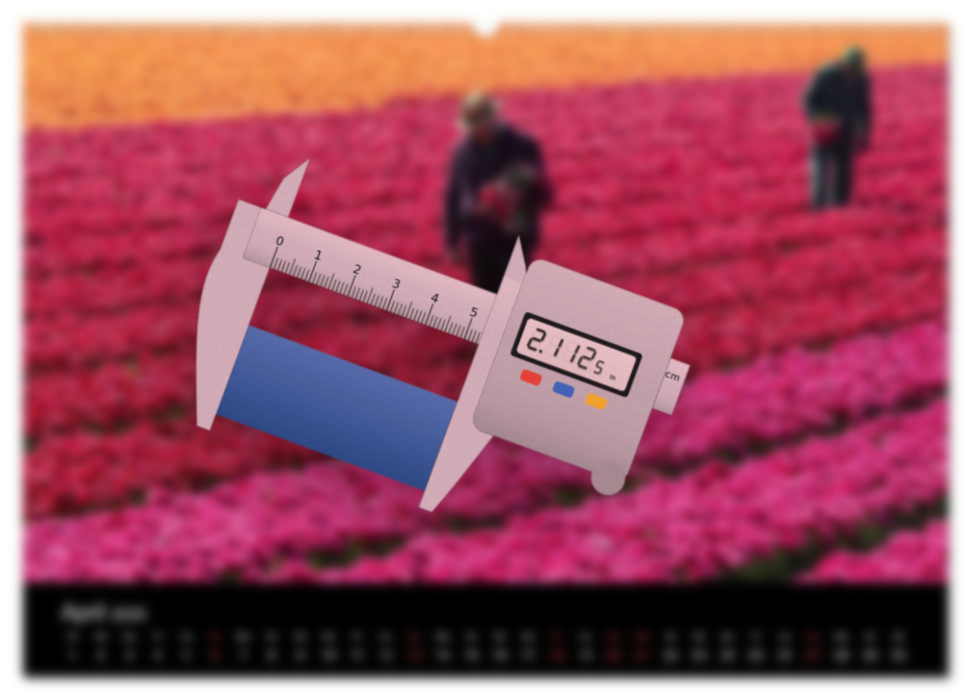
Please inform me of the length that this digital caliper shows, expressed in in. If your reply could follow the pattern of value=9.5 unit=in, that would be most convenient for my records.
value=2.1125 unit=in
